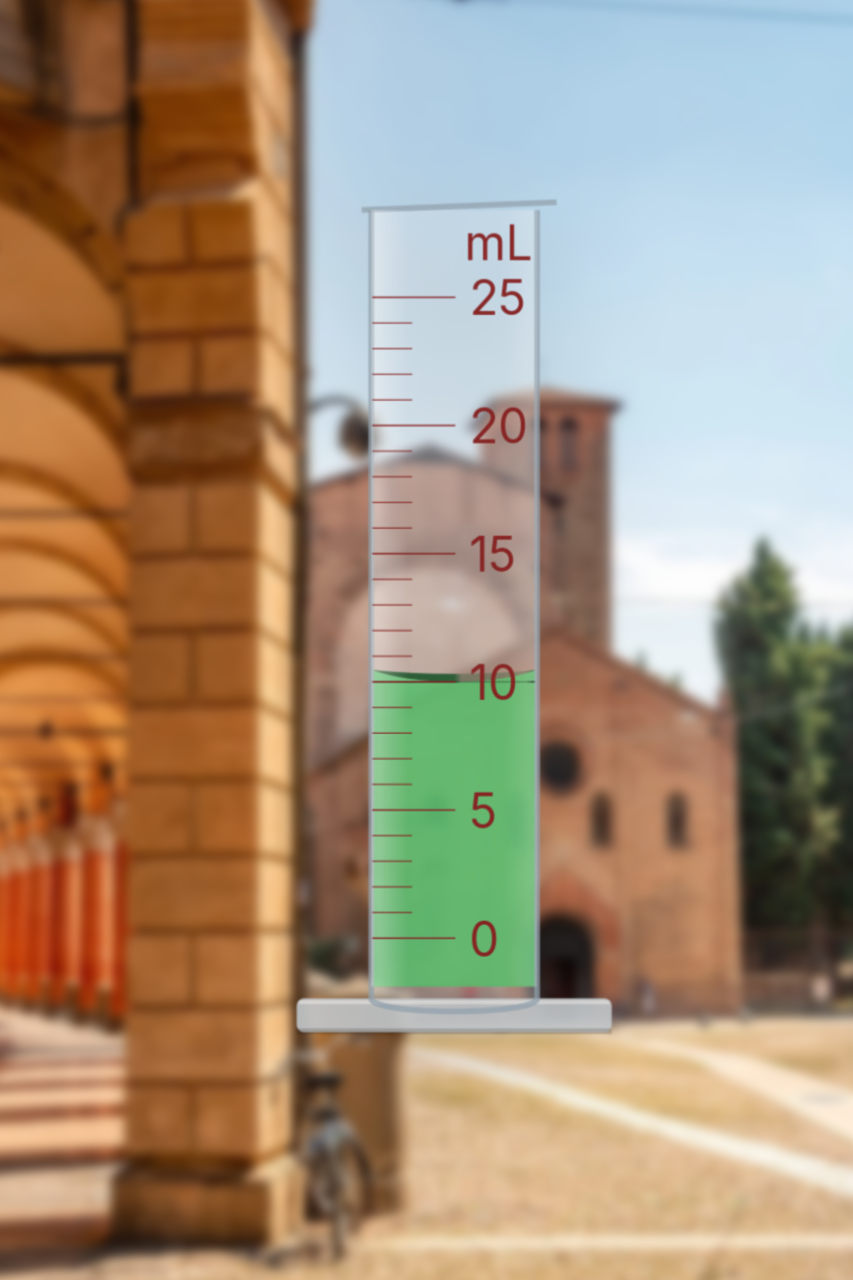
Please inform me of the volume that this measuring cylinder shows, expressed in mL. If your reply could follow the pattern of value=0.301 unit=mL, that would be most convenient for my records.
value=10 unit=mL
